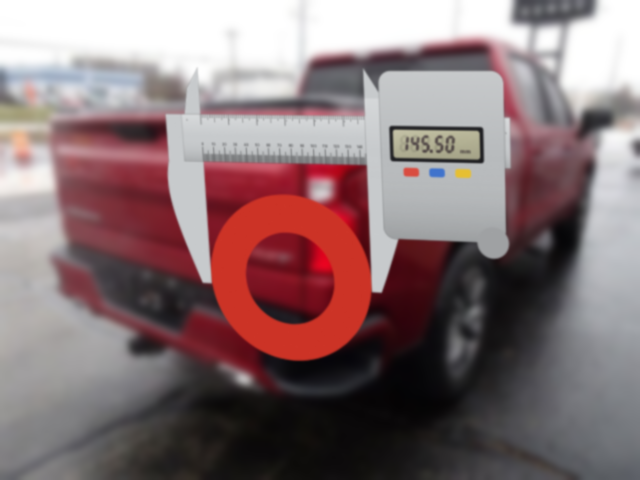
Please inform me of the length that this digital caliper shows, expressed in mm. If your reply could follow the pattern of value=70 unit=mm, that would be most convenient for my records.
value=145.50 unit=mm
